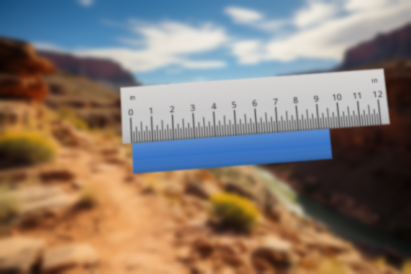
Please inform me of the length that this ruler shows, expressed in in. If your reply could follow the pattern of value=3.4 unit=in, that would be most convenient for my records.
value=9.5 unit=in
